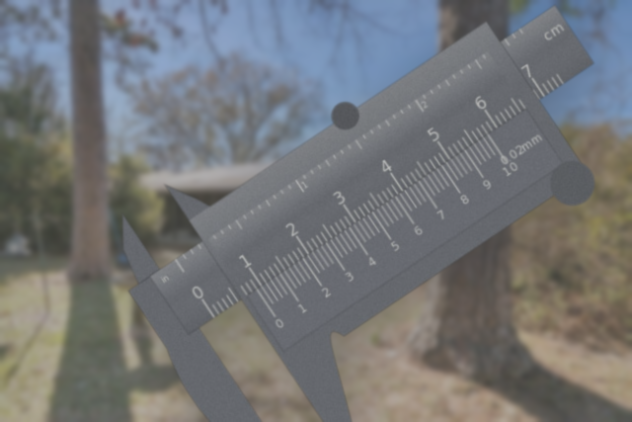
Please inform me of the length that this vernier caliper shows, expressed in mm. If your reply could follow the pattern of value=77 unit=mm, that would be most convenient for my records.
value=9.0 unit=mm
